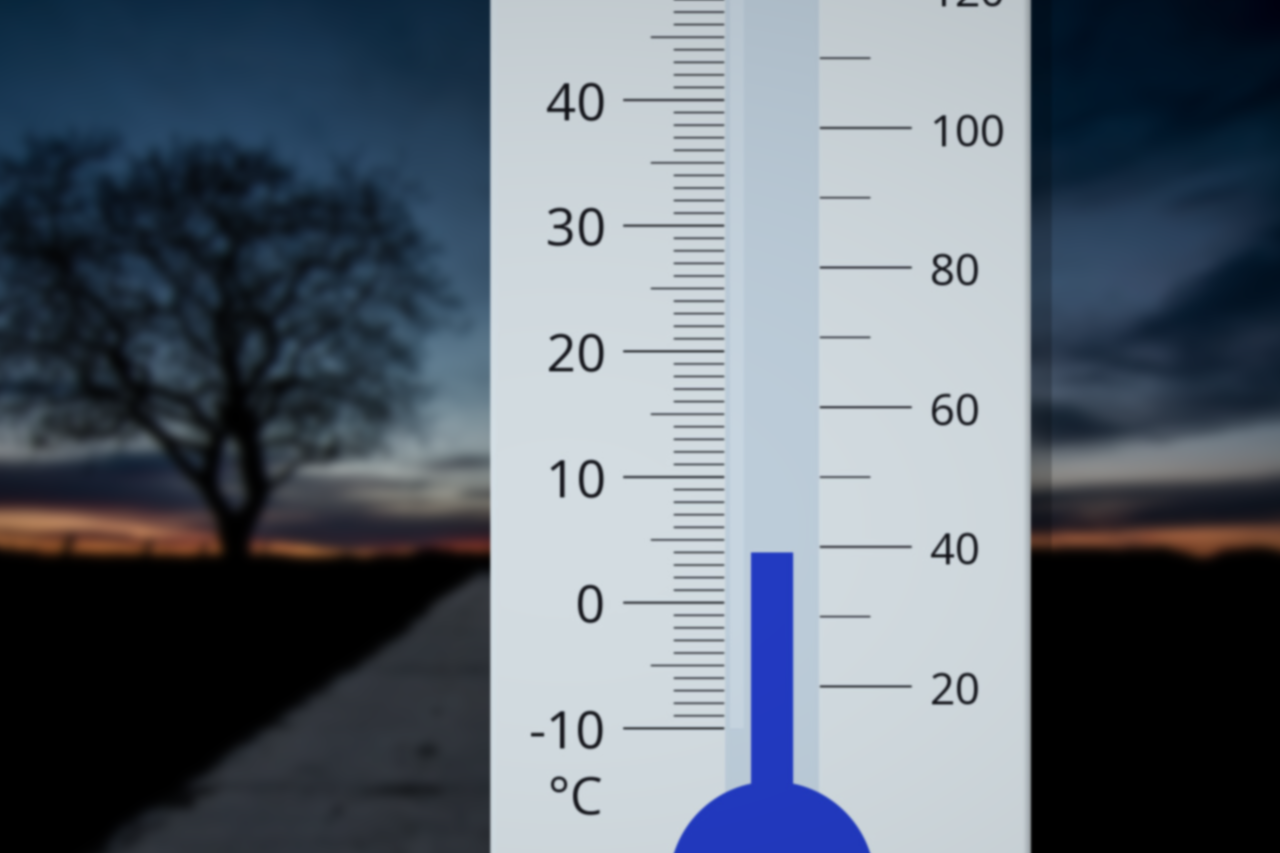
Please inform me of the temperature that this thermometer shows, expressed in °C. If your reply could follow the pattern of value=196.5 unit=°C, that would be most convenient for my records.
value=4 unit=°C
